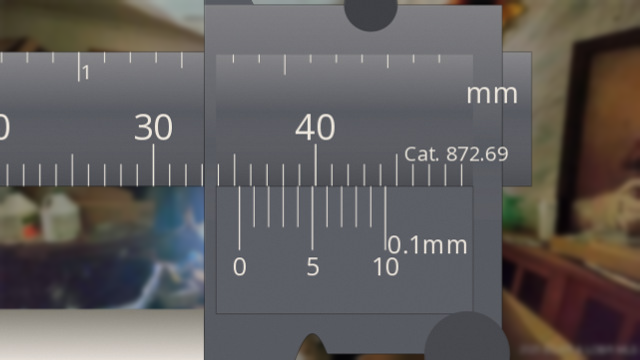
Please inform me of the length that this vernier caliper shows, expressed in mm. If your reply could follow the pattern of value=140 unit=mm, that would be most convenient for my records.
value=35.3 unit=mm
